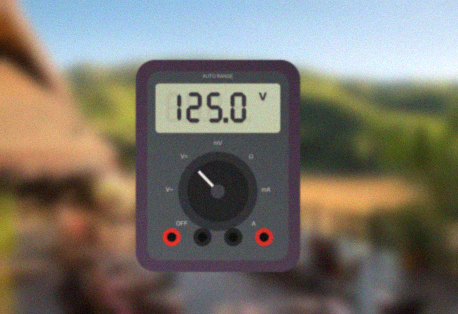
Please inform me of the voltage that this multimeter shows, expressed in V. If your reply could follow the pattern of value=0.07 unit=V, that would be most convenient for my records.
value=125.0 unit=V
